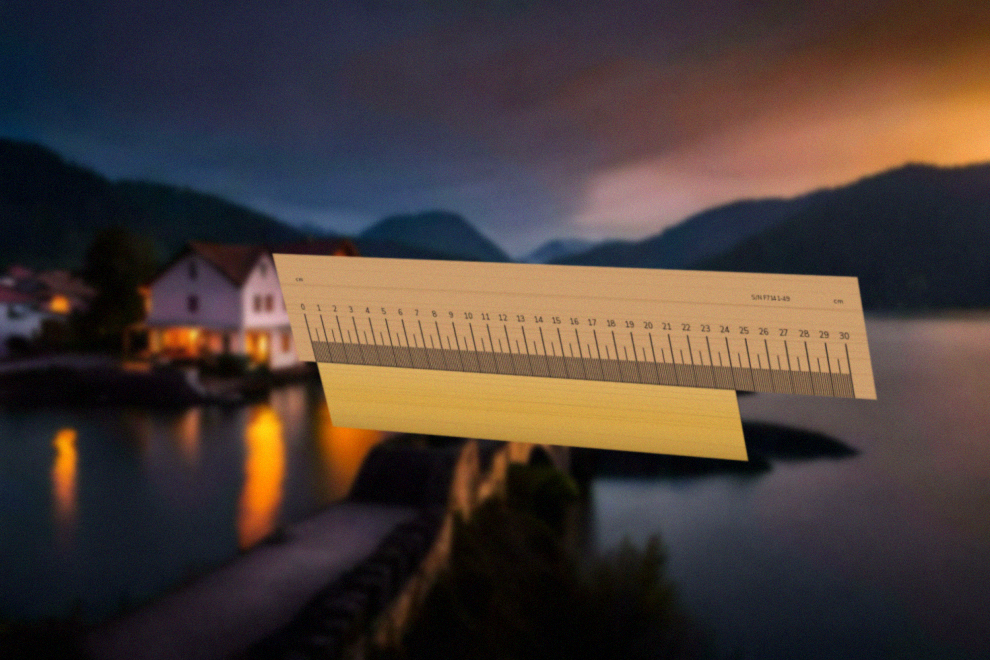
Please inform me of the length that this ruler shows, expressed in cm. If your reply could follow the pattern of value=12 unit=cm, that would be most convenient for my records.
value=24 unit=cm
